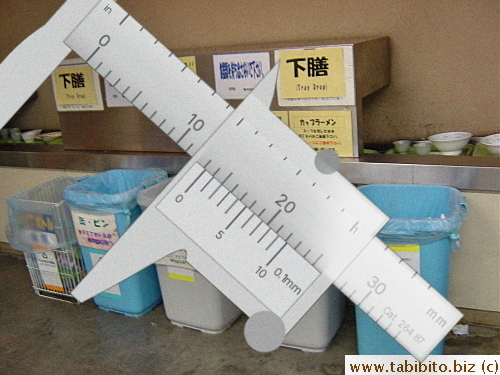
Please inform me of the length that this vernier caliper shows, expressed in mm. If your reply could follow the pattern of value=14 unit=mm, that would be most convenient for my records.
value=13.2 unit=mm
